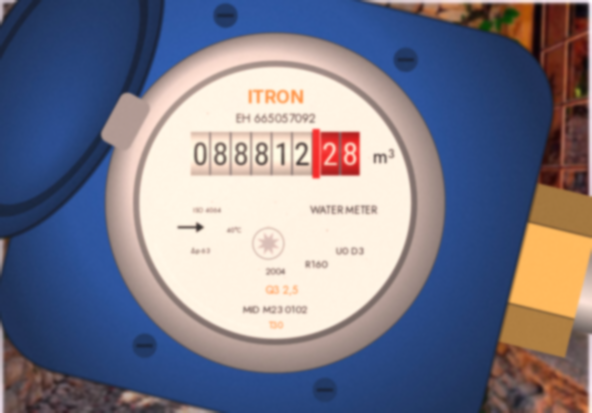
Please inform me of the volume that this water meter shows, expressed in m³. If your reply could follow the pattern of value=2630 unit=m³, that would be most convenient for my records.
value=88812.28 unit=m³
